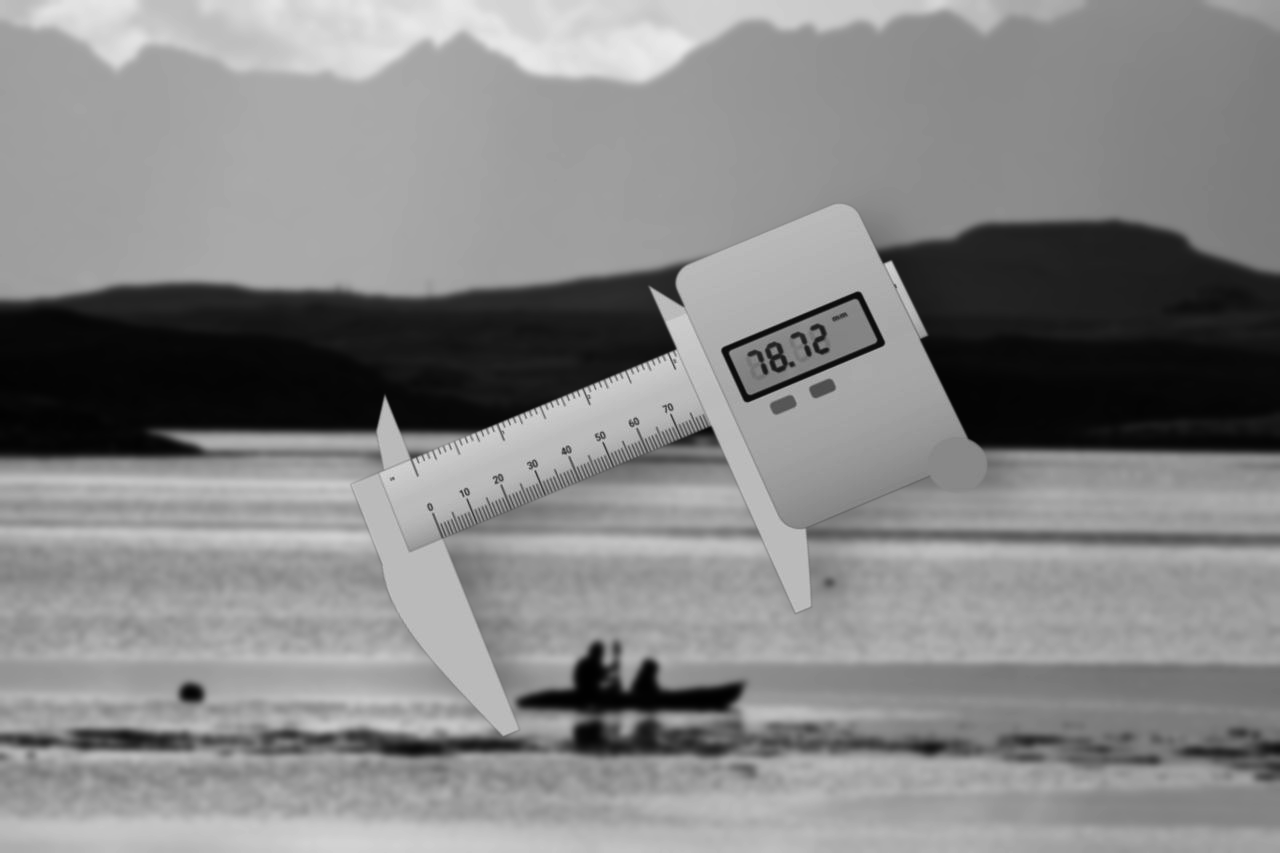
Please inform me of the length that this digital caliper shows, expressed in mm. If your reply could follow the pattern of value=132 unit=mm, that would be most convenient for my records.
value=78.72 unit=mm
